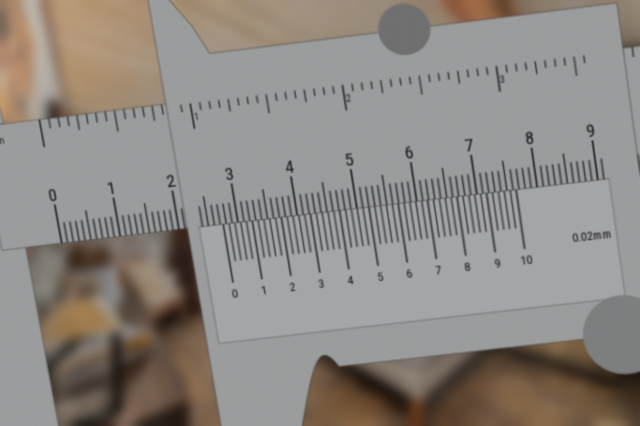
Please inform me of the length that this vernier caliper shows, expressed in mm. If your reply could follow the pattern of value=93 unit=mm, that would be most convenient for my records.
value=27.5 unit=mm
